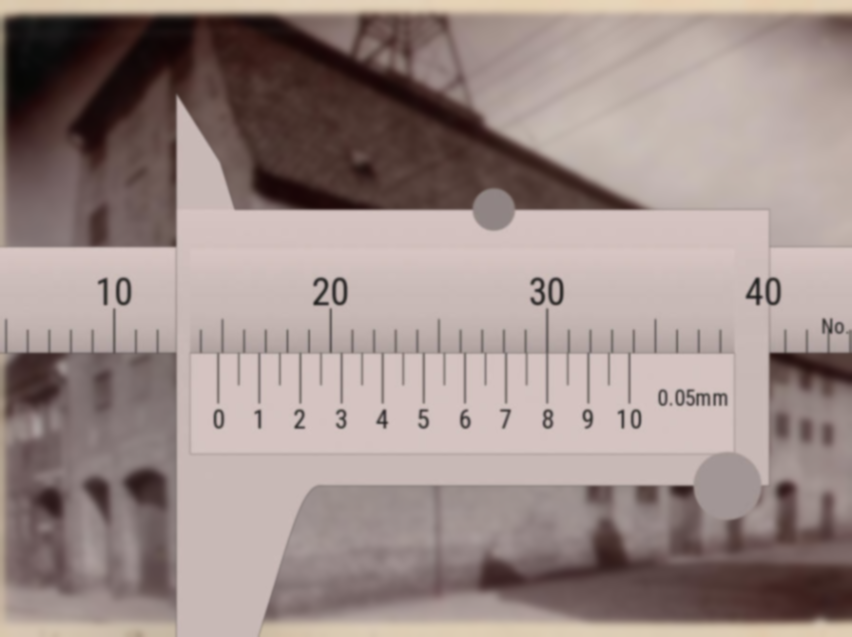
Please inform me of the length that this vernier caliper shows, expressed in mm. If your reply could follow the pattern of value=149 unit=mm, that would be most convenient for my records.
value=14.8 unit=mm
